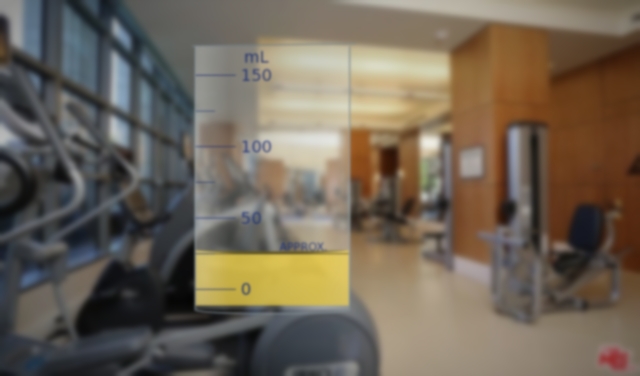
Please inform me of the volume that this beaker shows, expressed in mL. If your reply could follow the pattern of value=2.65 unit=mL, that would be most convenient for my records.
value=25 unit=mL
